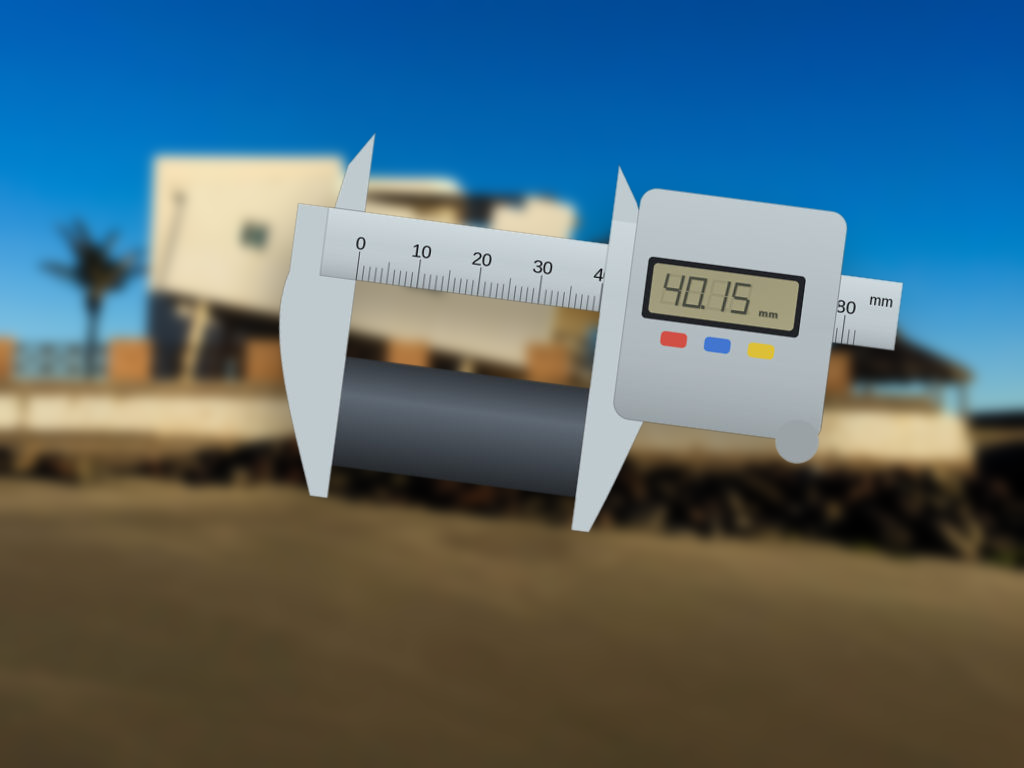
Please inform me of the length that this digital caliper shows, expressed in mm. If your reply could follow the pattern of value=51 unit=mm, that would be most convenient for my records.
value=40.15 unit=mm
